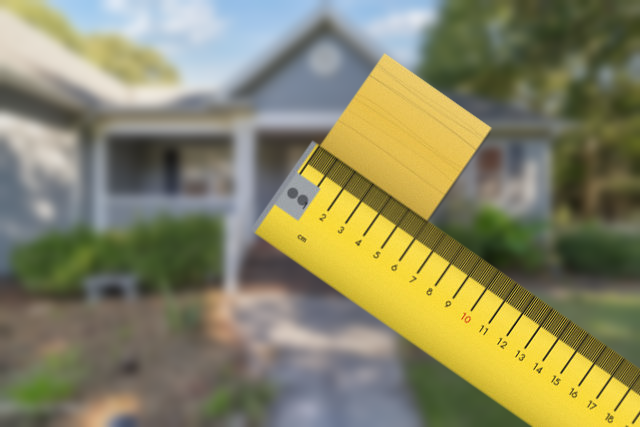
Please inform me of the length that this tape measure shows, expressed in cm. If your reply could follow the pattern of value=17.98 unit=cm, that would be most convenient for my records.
value=6 unit=cm
